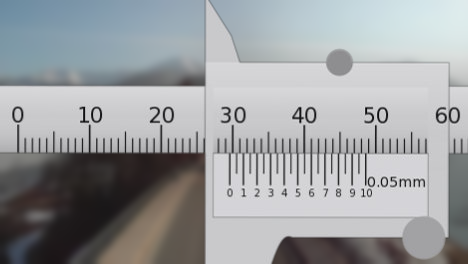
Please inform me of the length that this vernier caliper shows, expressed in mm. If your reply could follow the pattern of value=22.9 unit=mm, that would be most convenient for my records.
value=29.6 unit=mm
